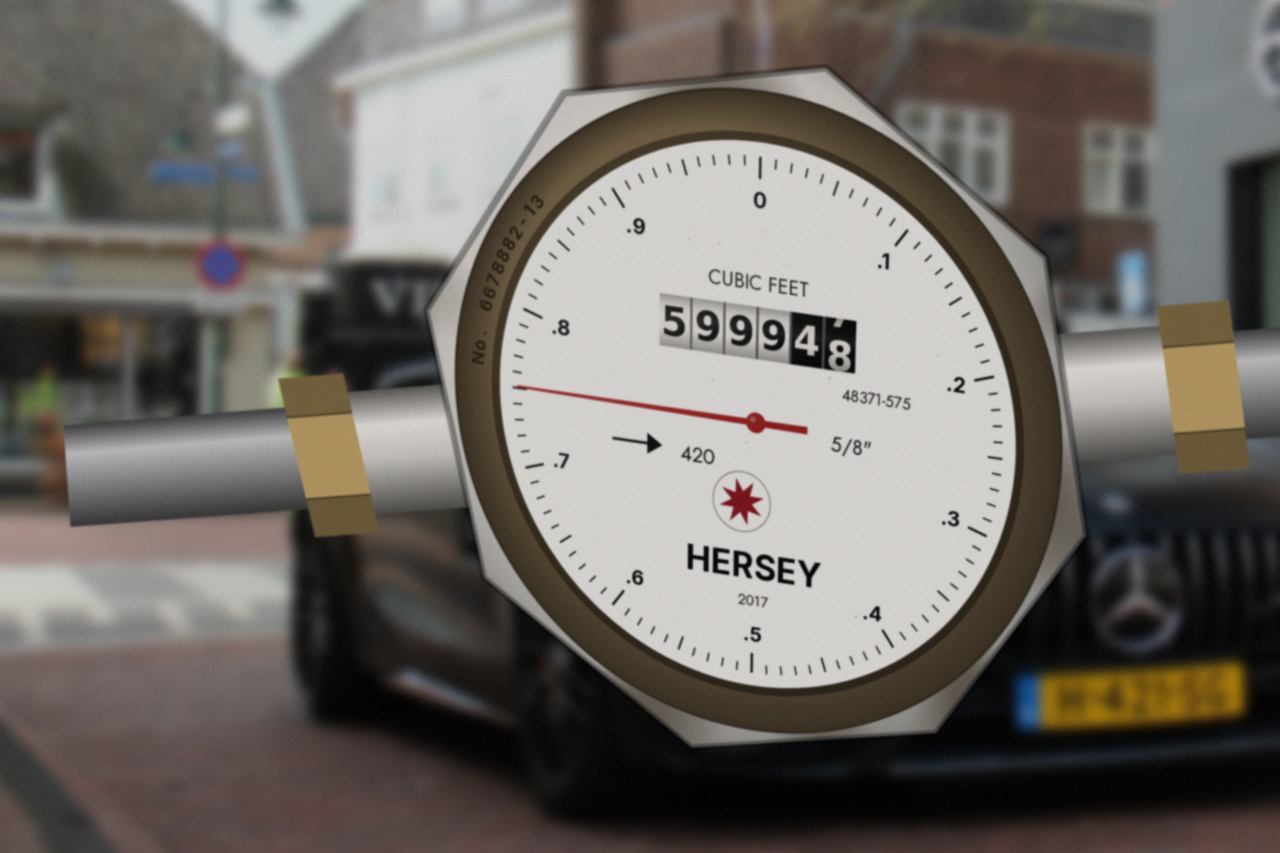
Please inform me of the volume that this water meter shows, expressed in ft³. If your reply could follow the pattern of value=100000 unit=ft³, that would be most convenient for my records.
value=599947.75 unit=ft³
